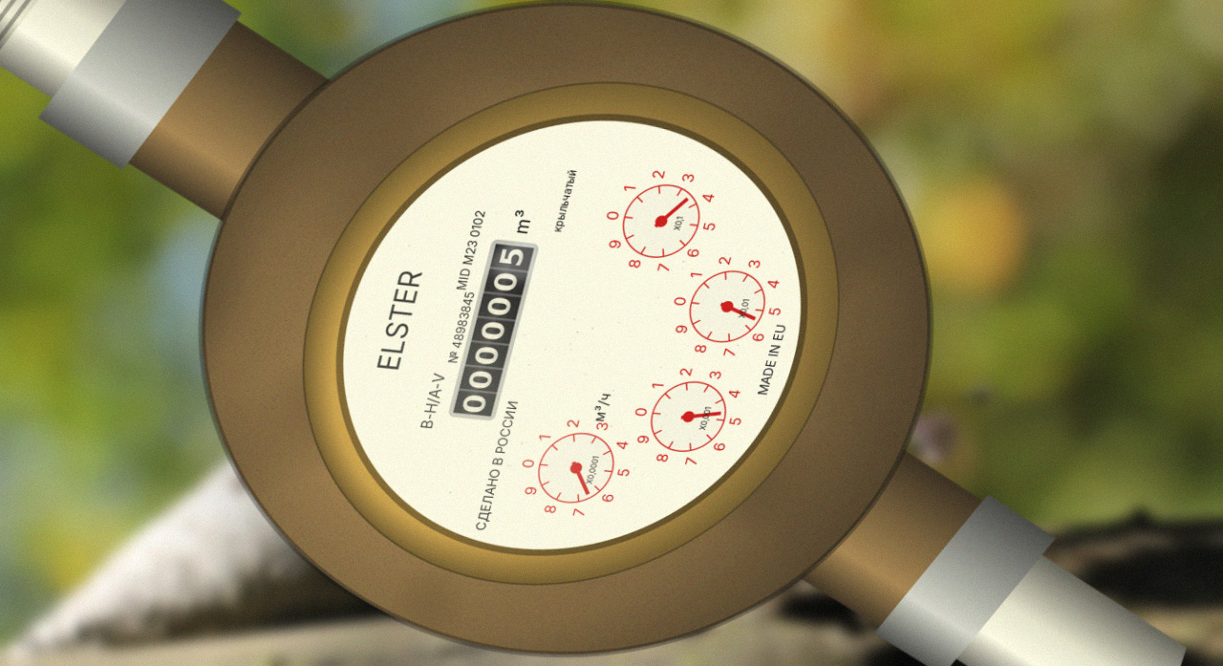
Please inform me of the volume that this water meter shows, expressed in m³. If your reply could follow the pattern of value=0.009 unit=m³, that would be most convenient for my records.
value=5.3546 unit=m³
